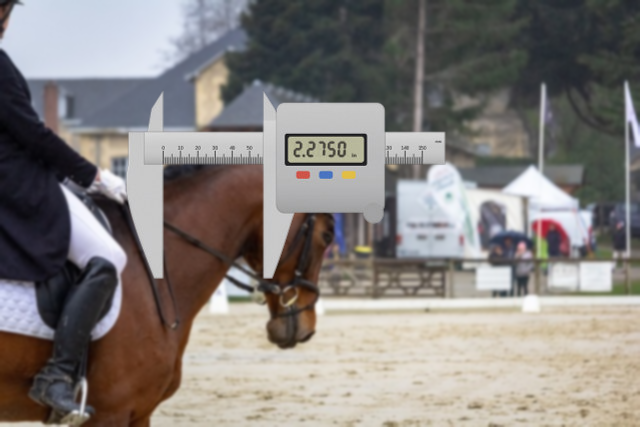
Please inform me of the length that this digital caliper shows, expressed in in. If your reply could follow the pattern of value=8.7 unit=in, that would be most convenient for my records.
value=2.2750 unit=in
